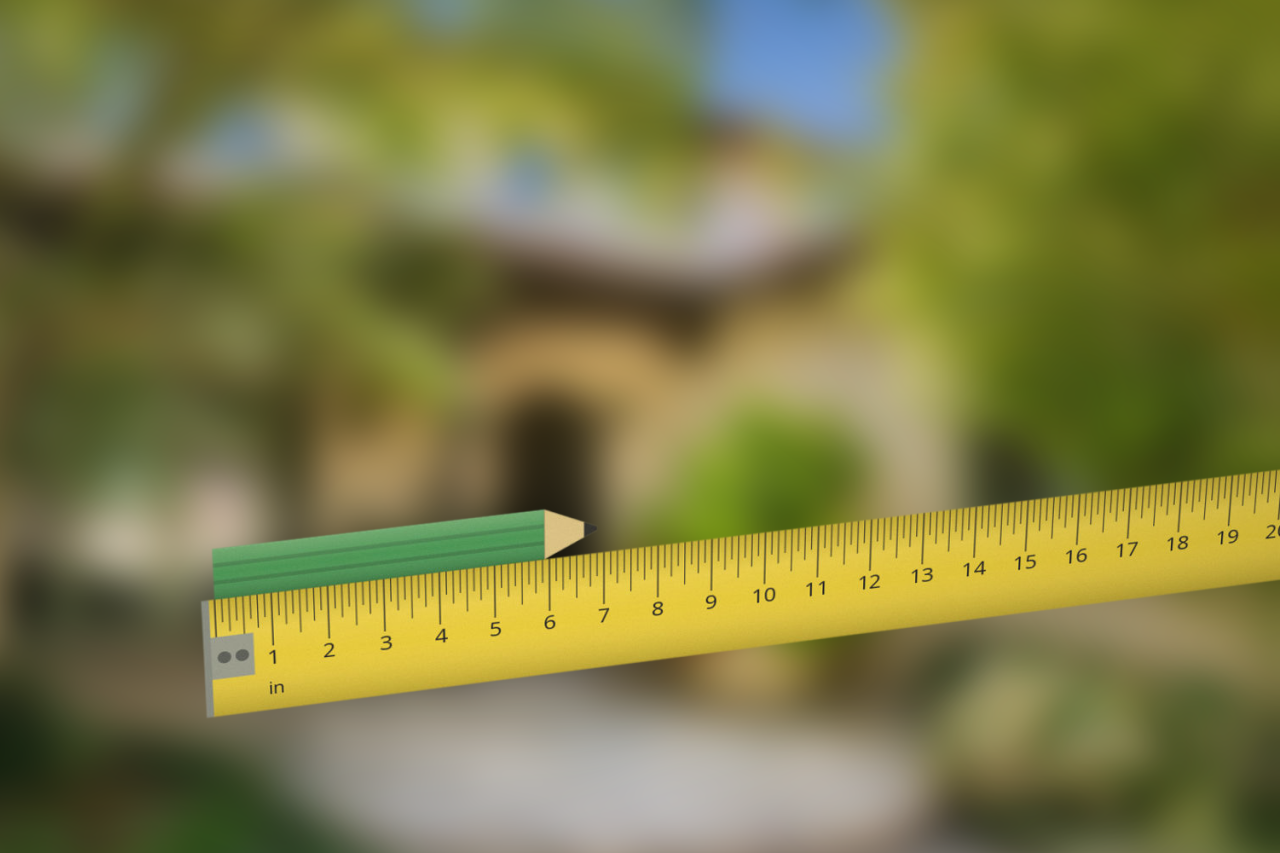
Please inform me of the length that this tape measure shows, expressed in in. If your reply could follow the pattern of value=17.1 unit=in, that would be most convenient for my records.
value=6.875 unit=in
